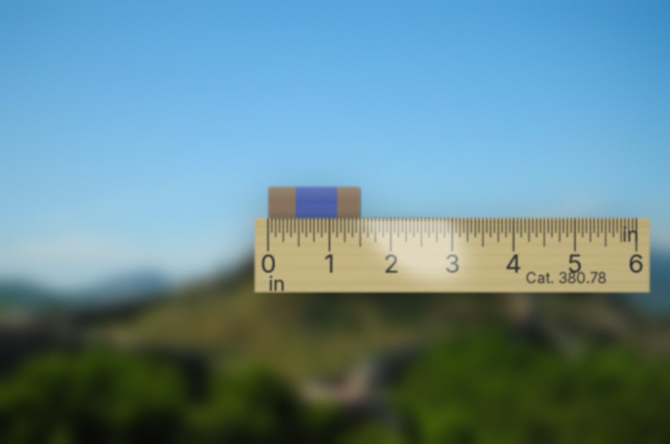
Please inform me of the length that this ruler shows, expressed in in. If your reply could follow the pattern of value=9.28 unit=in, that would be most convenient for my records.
value=1.5 unit=in
